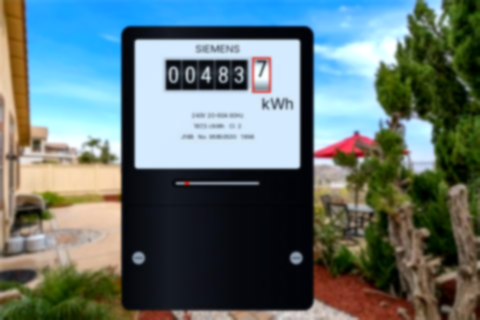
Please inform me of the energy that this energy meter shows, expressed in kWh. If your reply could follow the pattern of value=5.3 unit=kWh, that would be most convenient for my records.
value=483.7 unit=kWh
